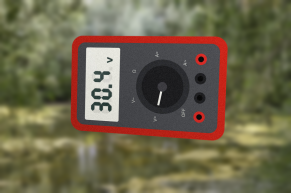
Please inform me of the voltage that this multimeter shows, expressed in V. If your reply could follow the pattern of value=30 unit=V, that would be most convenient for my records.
value=30.4 unit=V
